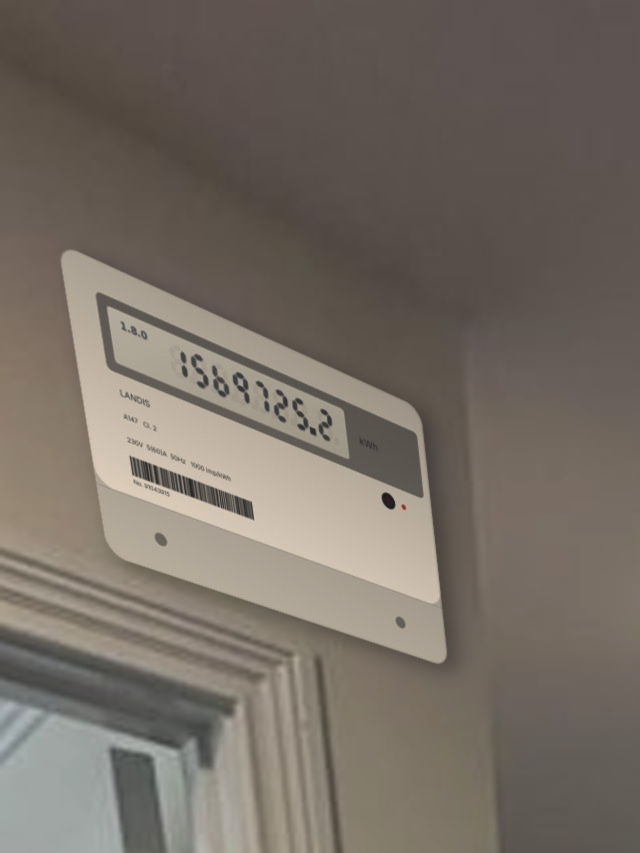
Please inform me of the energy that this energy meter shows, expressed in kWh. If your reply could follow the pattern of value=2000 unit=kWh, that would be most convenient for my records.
value=1569725.2 unit=kWh
